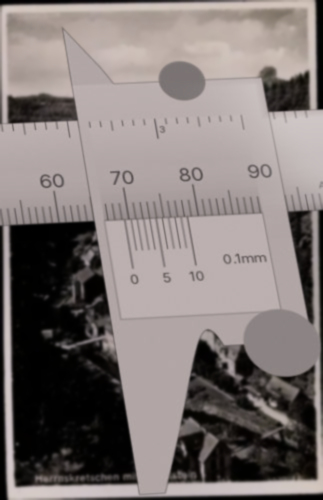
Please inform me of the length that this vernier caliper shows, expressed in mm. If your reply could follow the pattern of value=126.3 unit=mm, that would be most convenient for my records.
value=69.4 unit=mm
